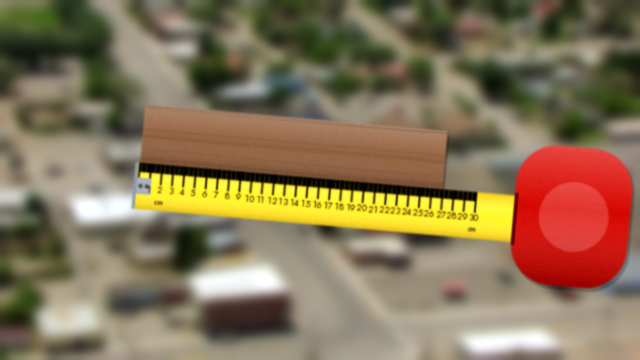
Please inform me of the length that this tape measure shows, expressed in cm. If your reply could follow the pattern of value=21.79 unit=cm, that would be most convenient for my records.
value=27 unit=cm
